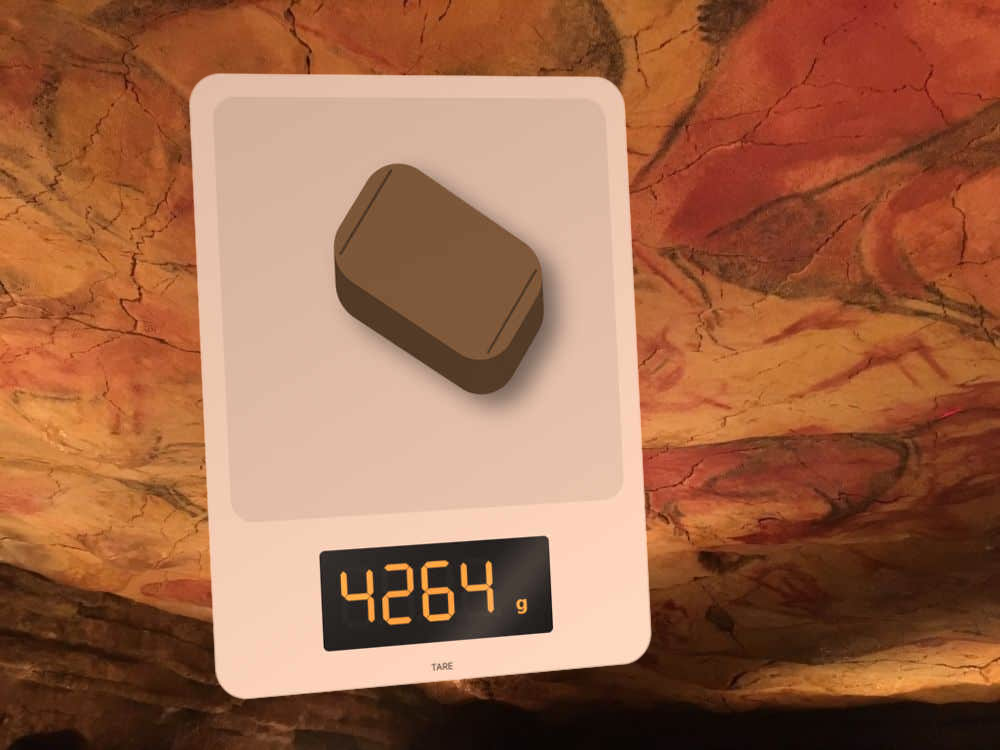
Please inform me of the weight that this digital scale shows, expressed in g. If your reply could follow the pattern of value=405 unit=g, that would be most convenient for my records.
value=4264 unit=g
